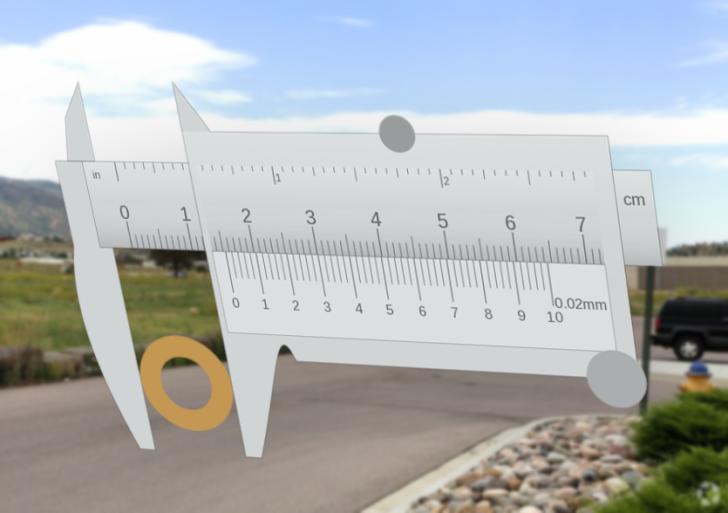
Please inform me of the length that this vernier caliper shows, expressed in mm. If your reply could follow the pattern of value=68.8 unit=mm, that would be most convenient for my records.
value=15.4 unit=mm
